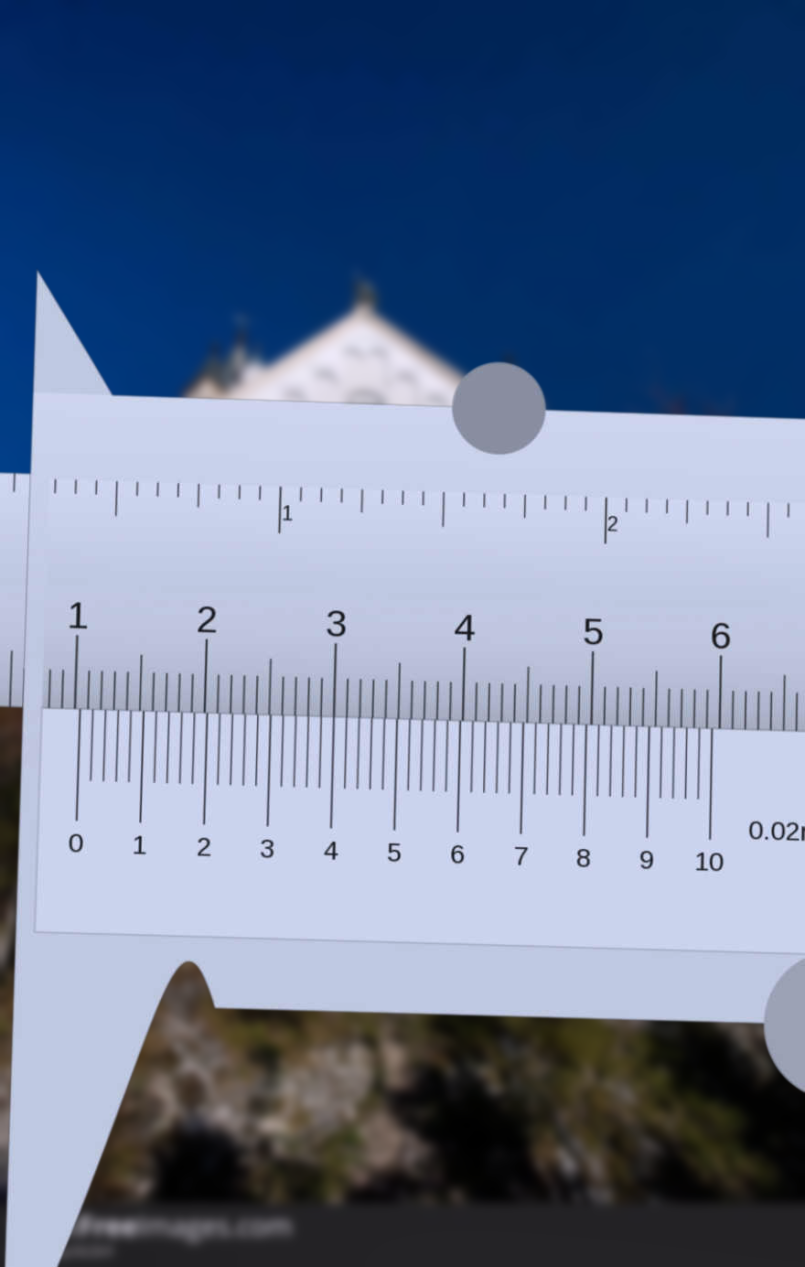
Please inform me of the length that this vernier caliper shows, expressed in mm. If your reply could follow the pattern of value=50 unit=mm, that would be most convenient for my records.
value=10.4 unit=mm
